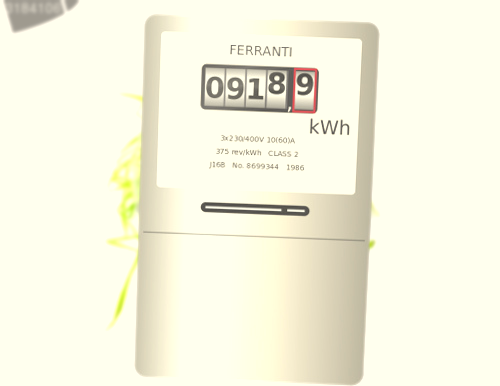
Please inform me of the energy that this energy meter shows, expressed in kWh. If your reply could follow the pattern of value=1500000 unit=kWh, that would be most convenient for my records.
value=918.9 unit=kWh
